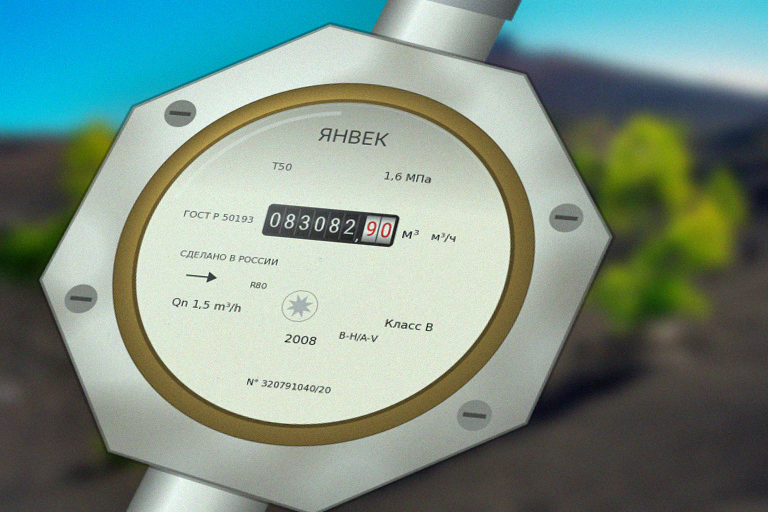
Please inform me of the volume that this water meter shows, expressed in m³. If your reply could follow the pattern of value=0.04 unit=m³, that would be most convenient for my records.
value=83082.90 unit=m³
